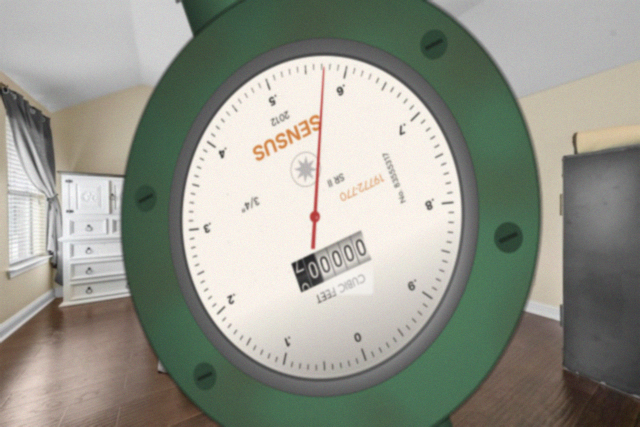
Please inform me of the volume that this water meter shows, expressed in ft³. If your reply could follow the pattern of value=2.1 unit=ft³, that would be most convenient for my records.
value=6.57 unit=ft³
